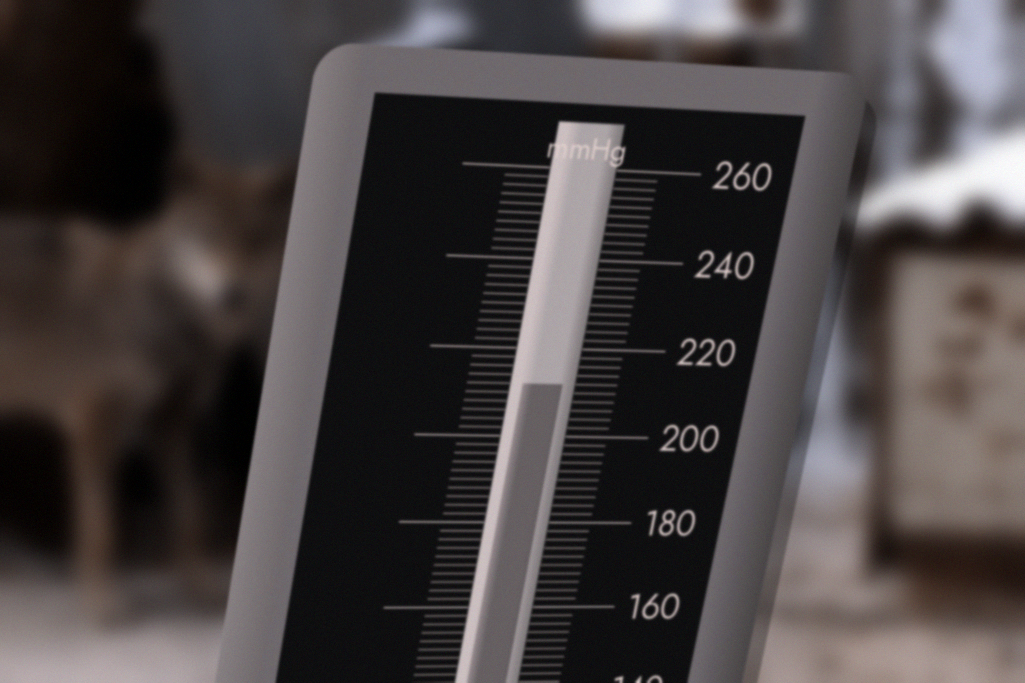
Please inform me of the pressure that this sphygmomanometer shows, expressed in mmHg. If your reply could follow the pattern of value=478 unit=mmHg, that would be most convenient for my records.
value=212 unit=mmHg
